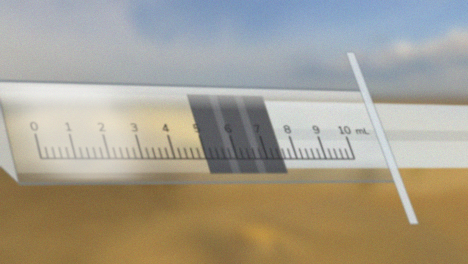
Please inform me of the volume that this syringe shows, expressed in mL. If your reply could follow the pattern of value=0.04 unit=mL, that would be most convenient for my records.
value=5 unit=mL
